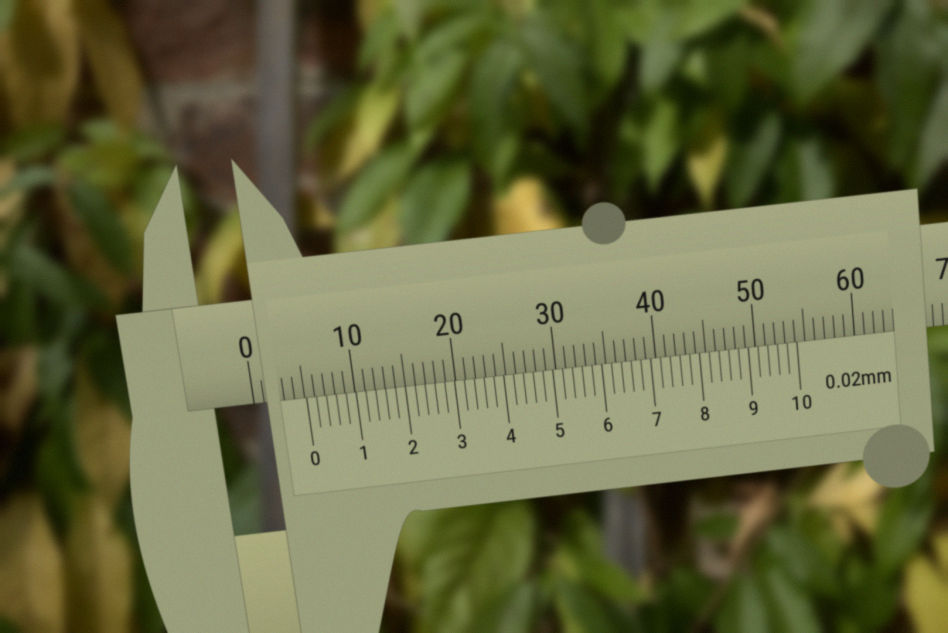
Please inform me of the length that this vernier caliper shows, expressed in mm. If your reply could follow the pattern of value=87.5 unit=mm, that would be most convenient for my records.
value=5.2 unit=mm
